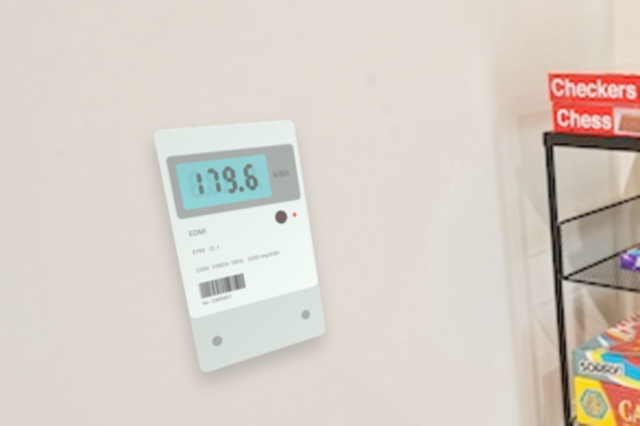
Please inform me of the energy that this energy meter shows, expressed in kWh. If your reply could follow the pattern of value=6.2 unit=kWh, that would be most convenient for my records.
value=179.6 unit=kWh
